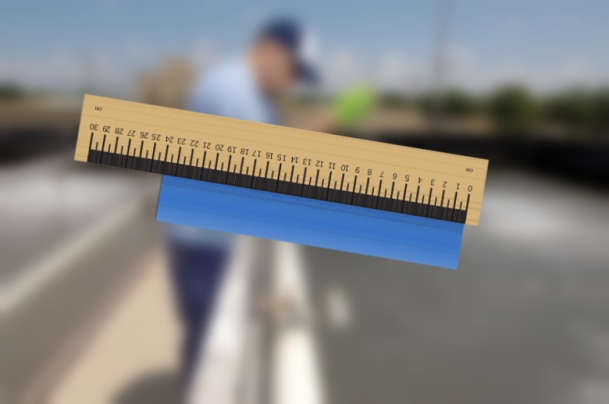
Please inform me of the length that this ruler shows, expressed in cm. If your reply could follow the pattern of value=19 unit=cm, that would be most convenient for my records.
value=24 unit=cm
